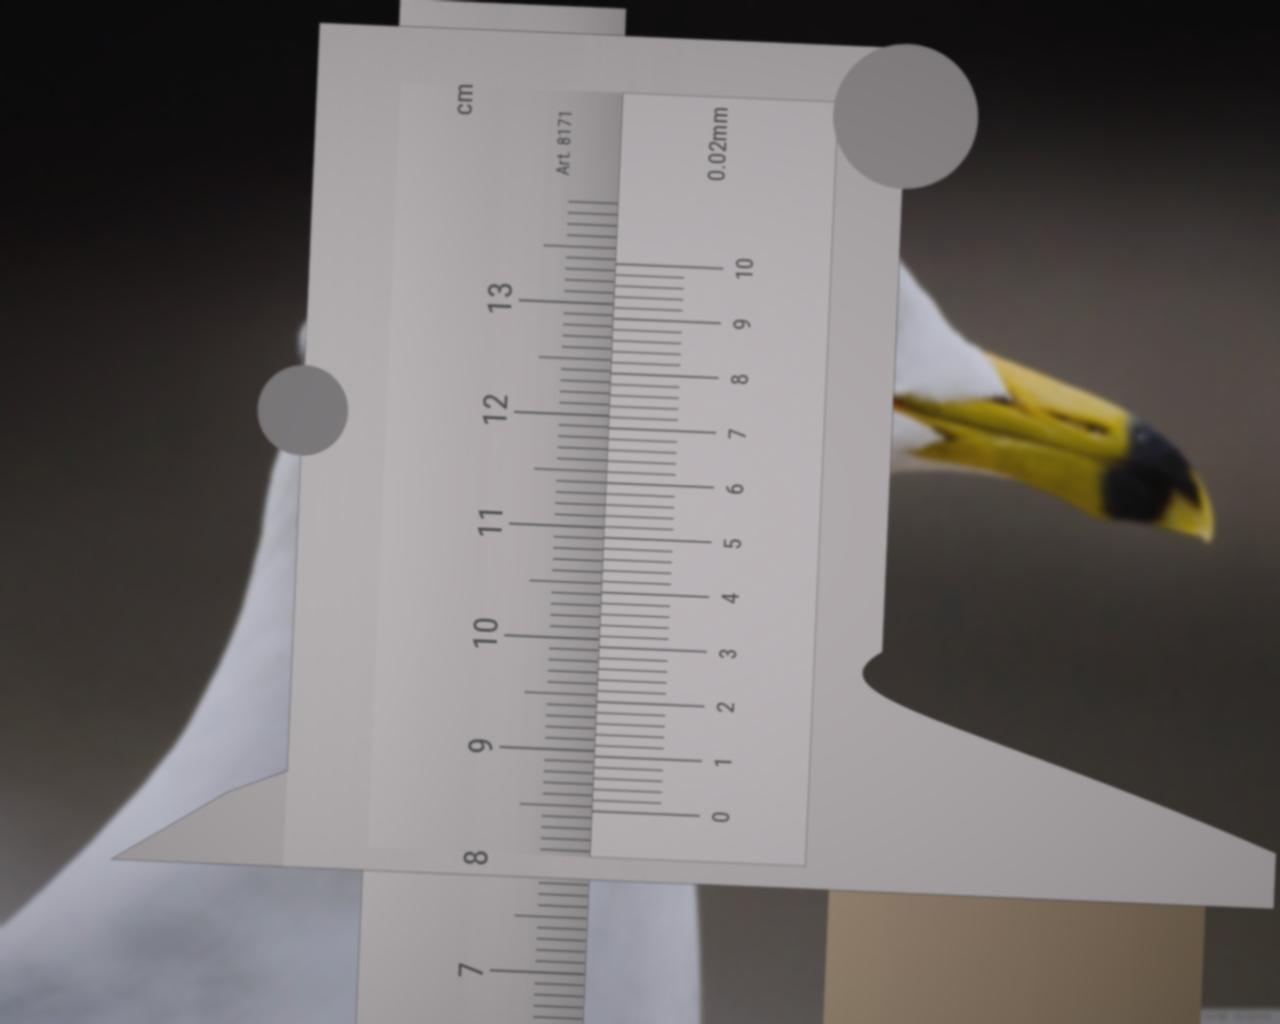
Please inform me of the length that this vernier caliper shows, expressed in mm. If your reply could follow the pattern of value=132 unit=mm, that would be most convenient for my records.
value=84.6 unit=mm
